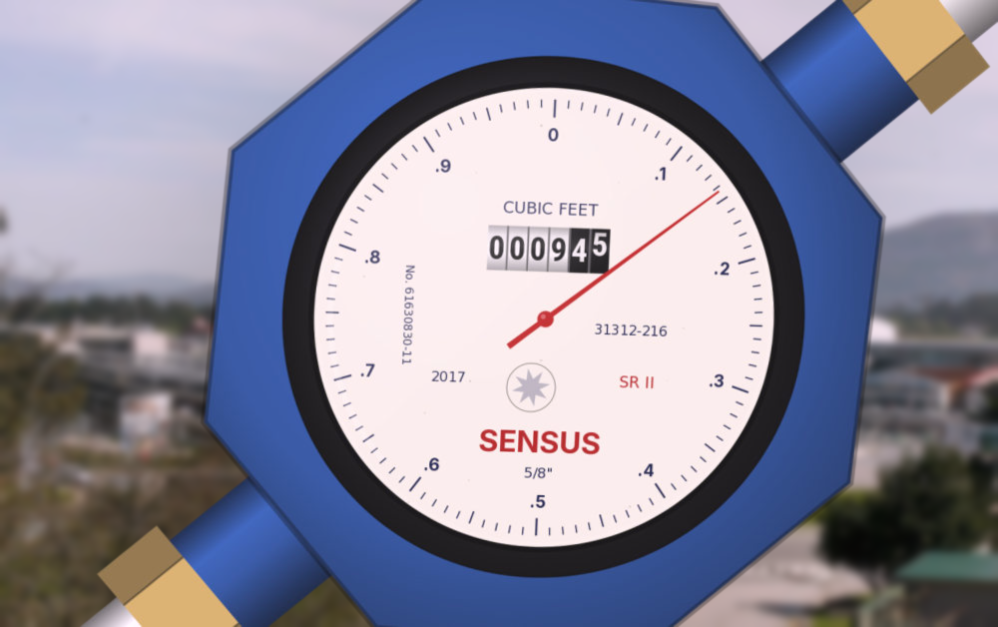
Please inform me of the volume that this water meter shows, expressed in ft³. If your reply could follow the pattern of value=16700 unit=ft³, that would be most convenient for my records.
value=945.14 unit=ft³
